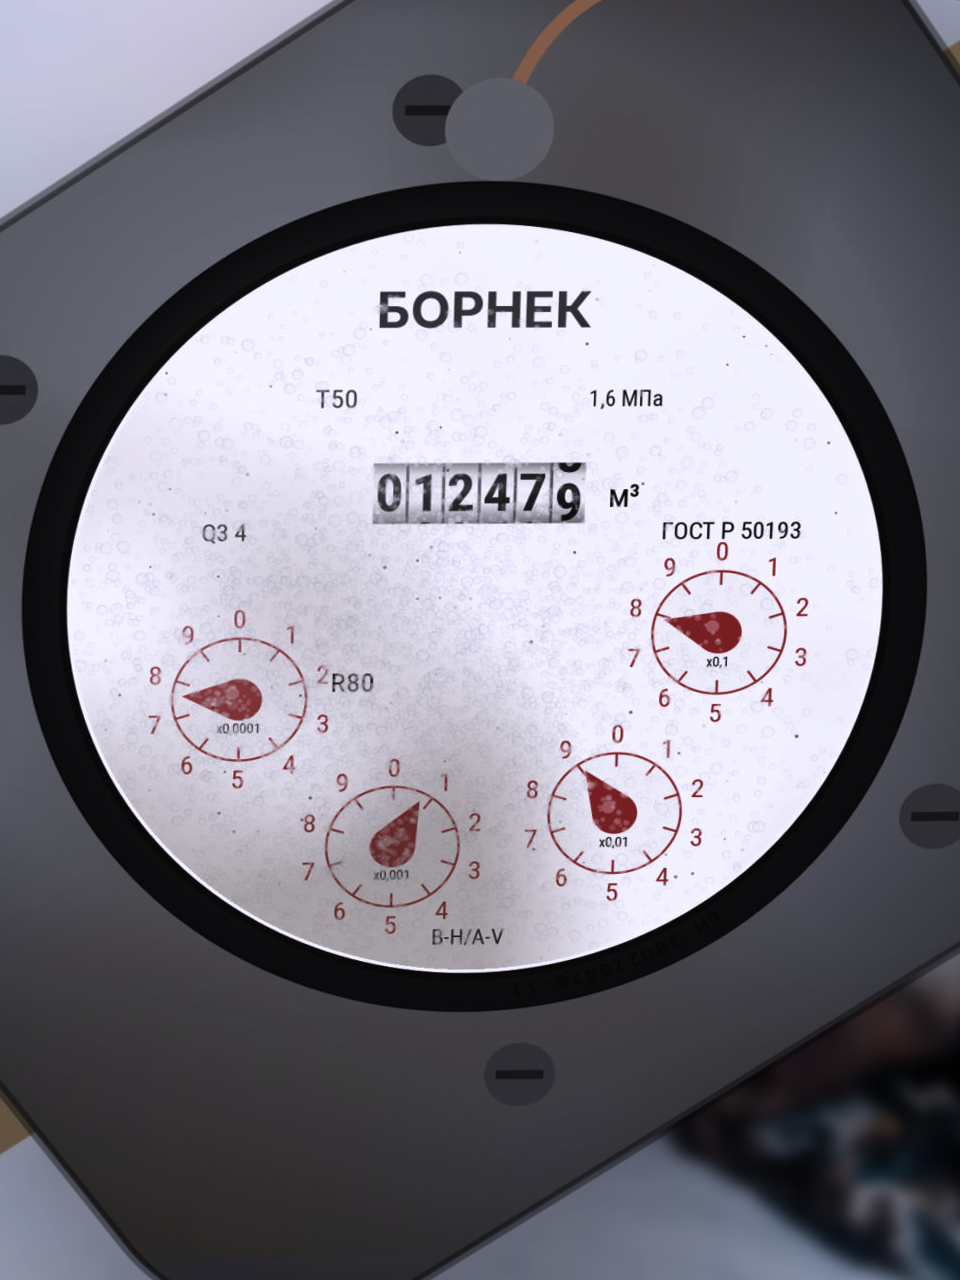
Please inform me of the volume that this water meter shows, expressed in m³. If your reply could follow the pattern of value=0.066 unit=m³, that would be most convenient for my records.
value=12478.7907 unit=m³
